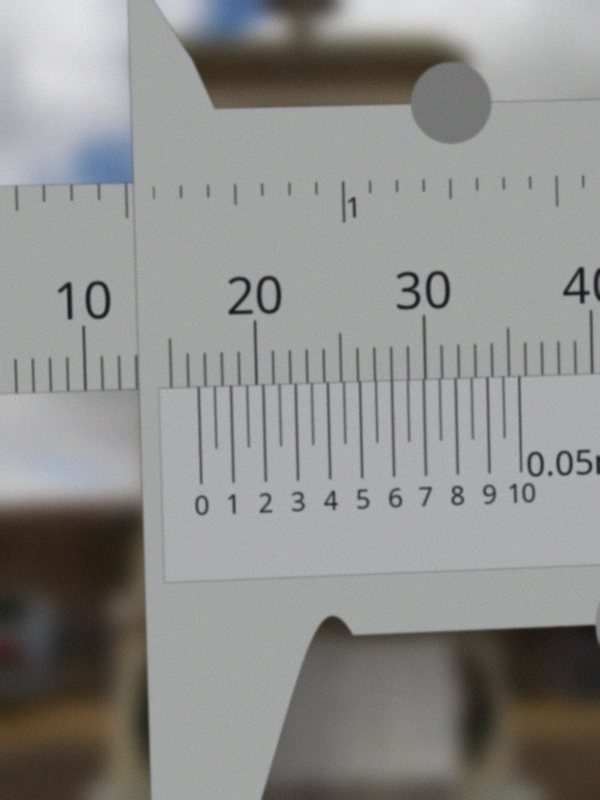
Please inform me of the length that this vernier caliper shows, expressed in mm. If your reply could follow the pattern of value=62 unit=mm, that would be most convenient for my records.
value=16.6 unit=mm
